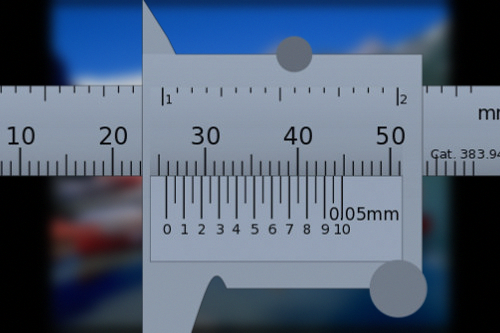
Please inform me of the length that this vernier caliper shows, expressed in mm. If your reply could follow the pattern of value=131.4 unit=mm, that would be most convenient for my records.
value=25.8 unit=mm
